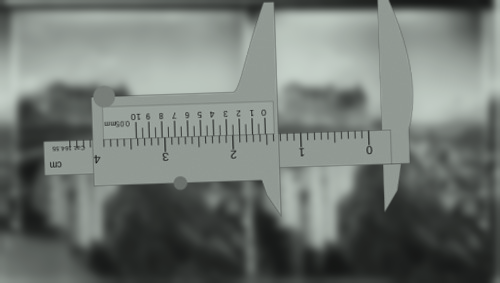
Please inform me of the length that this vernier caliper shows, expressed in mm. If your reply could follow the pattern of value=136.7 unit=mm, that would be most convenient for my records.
value=15.2 unit=mm
